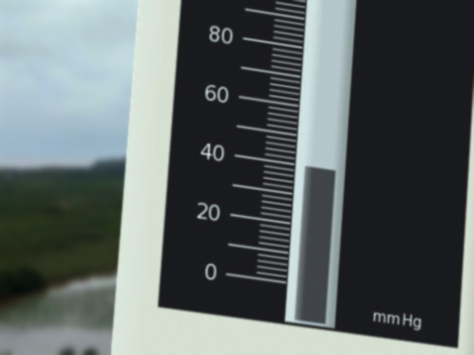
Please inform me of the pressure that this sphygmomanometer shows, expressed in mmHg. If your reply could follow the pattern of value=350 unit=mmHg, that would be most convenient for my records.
value=40 unit=mmHg
